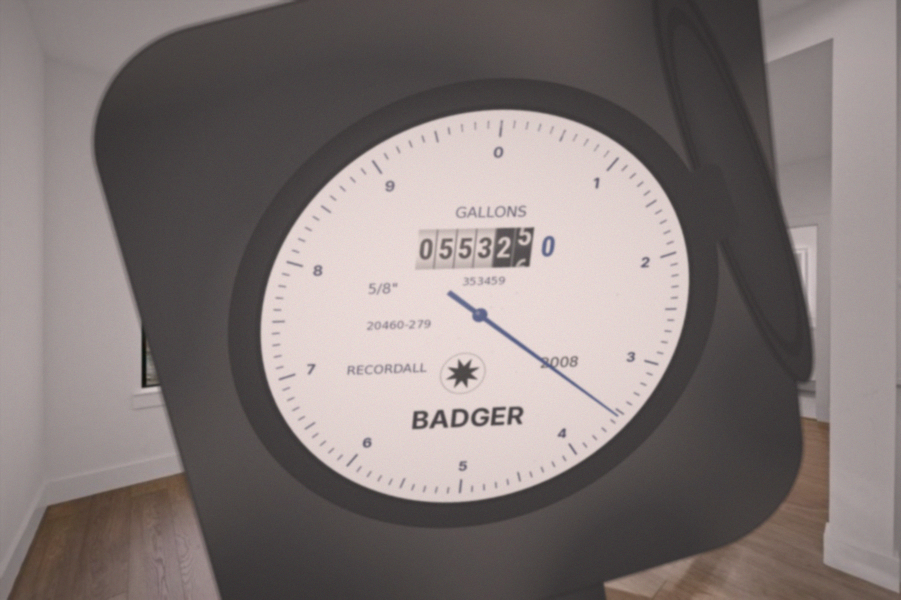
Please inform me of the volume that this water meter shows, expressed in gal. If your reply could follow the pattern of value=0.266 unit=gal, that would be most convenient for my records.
value=553253.5 unit=gal
